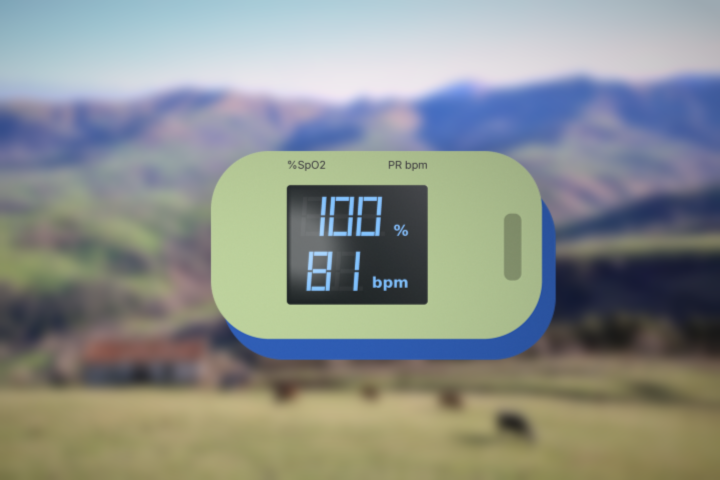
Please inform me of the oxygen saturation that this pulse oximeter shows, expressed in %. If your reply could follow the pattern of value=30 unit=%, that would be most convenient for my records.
value=100 unit=%
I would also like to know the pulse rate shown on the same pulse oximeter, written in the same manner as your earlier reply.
value=81 unit=bpm
